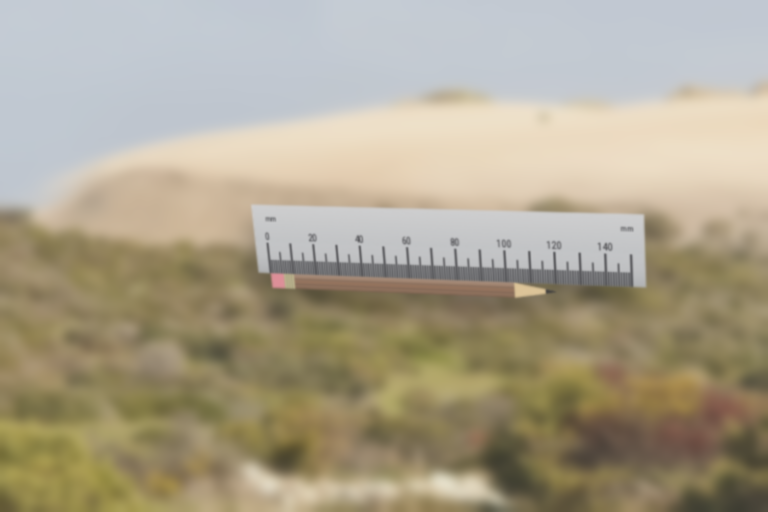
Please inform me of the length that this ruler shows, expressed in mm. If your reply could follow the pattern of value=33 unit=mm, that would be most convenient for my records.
value=120 unit=mm
